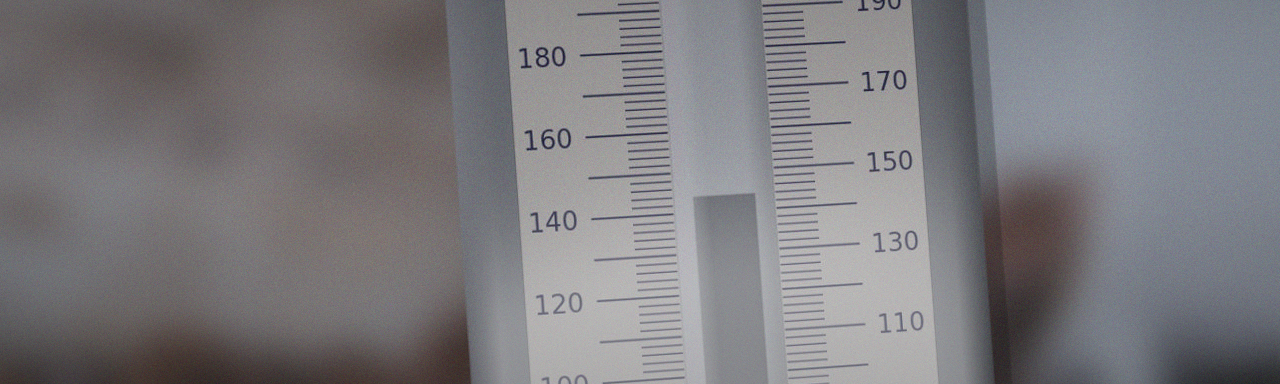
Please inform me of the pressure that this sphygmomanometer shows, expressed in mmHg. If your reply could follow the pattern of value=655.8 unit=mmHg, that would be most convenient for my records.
value=144 unit=mmHg
